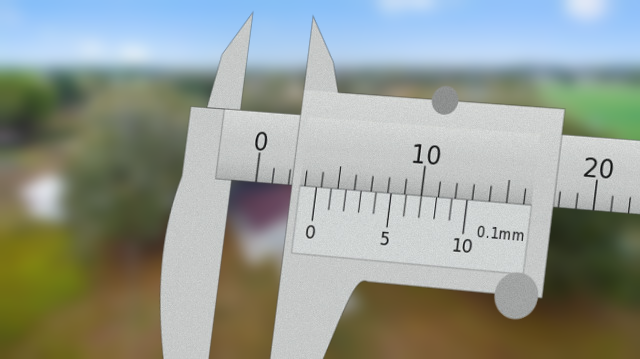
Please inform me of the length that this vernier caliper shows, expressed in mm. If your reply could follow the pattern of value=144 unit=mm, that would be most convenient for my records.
value=3.7 unit=mm
